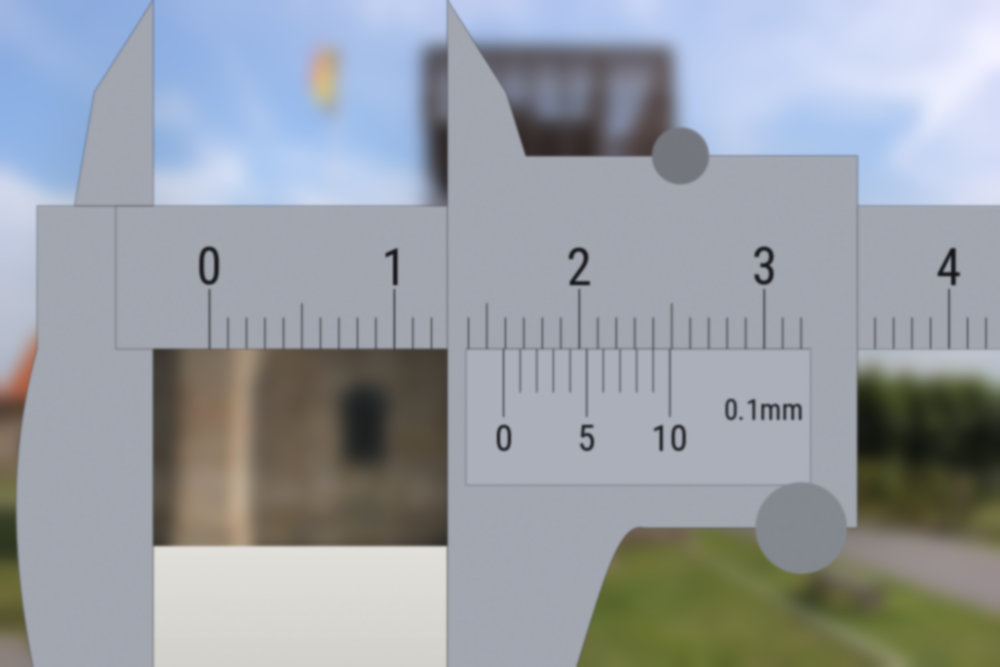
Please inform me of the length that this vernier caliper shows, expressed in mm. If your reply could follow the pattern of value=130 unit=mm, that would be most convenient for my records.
value=15.9 unit=mm
